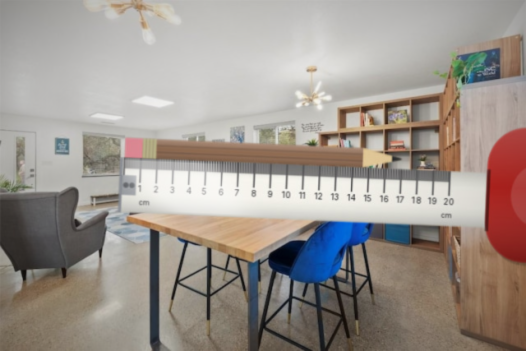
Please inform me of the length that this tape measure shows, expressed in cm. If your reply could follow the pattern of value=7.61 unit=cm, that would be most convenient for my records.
value=17 unit=cm
